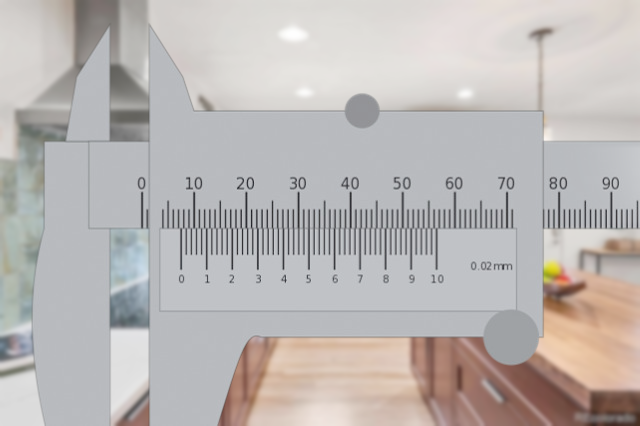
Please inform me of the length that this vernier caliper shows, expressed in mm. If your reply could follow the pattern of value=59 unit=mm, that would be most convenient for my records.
value=7.5 unit=mm
